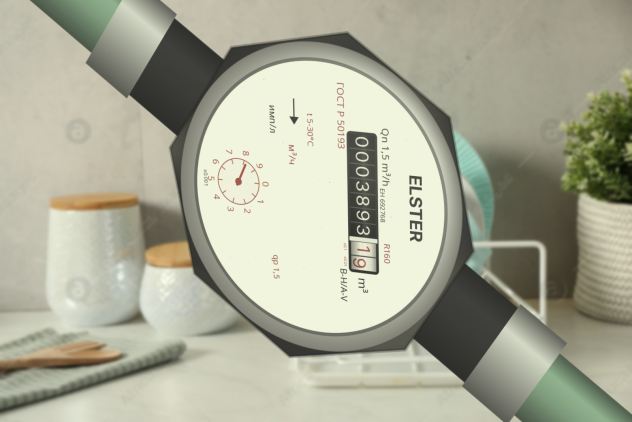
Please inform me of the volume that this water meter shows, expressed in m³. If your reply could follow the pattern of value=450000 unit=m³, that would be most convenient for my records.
value=3893.188 unit=m³
